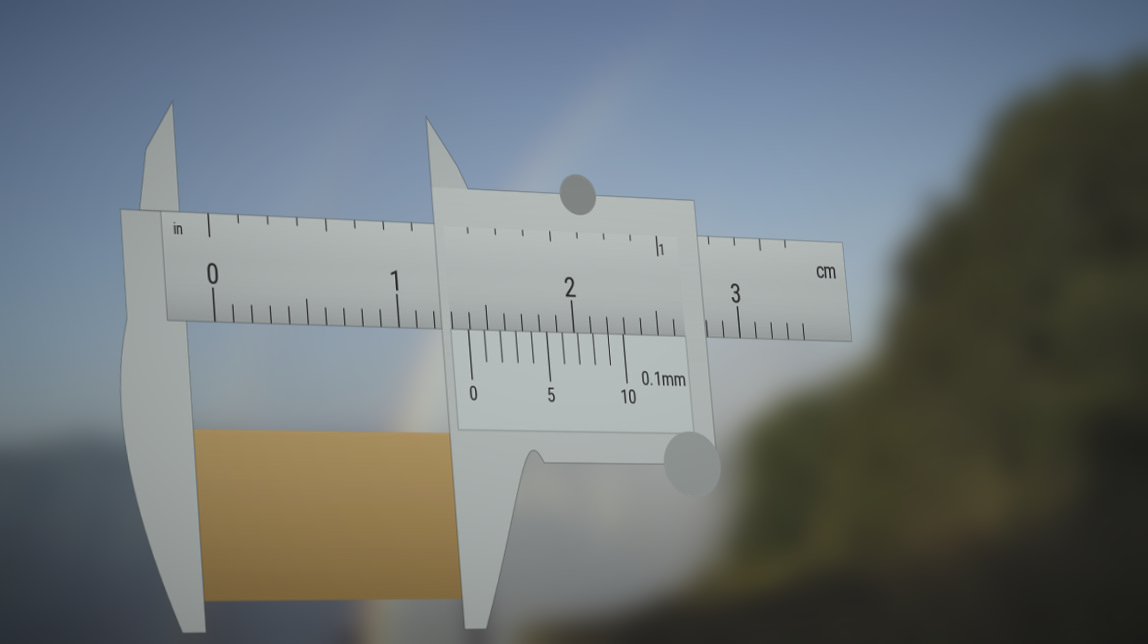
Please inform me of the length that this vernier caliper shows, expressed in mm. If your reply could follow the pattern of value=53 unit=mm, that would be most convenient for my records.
value=13.9 unit=mm
